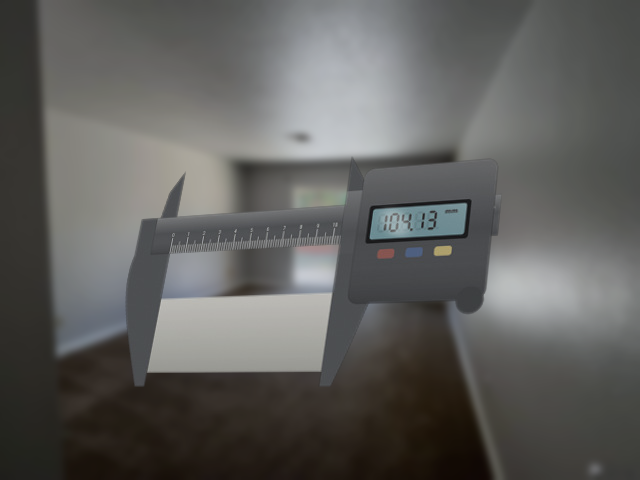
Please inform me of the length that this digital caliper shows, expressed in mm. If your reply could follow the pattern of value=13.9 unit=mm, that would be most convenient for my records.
value=104.13 unit=mm
